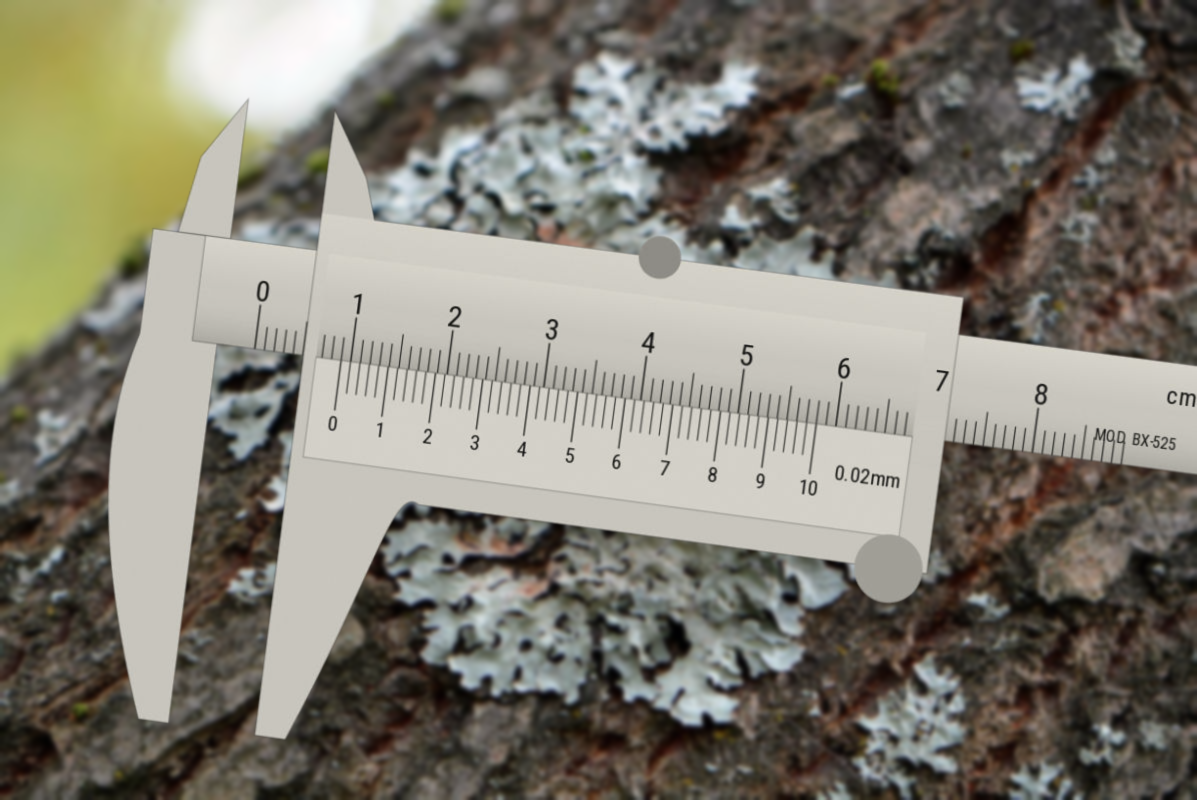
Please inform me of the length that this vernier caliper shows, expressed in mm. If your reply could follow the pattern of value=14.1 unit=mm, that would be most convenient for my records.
value=9.0 unit=mm
